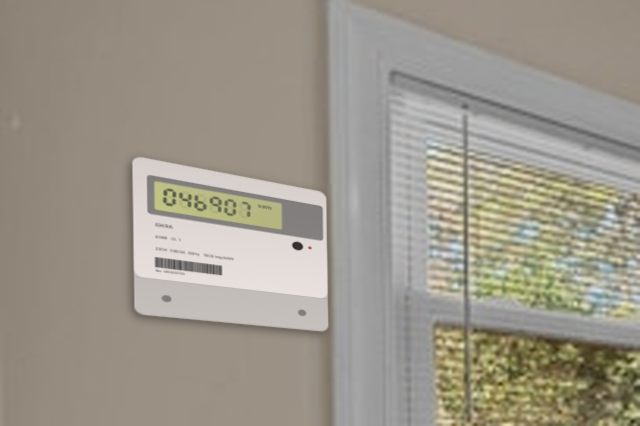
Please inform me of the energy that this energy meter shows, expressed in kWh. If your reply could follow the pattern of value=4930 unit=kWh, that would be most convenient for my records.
value=46907 unit=kWh
